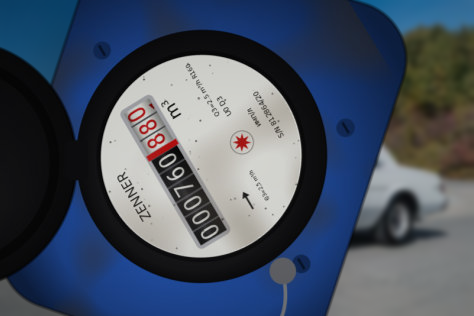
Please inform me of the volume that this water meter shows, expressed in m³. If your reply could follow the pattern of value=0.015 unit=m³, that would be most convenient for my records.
value=760.880 unit=m³
